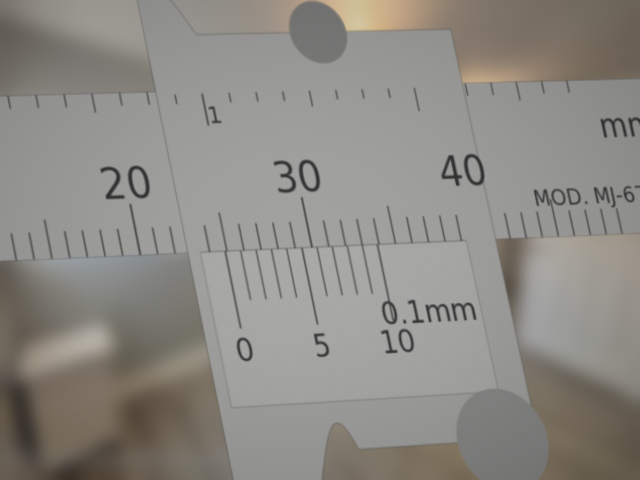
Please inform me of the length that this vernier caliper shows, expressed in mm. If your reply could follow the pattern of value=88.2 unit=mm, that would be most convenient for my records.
value=24.9 unit=mm
